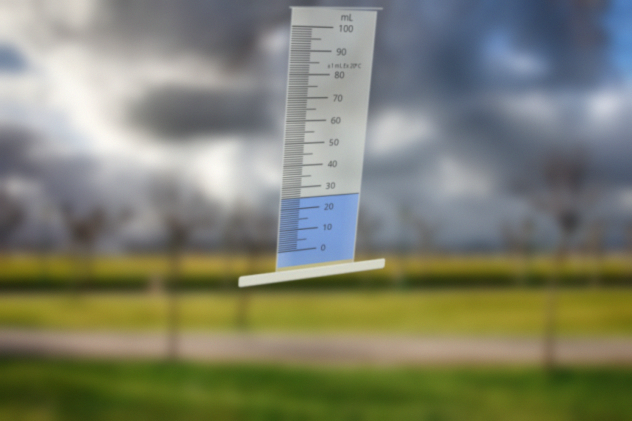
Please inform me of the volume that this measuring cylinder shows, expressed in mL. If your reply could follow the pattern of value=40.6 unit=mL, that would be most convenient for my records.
value=25 unit=mL
